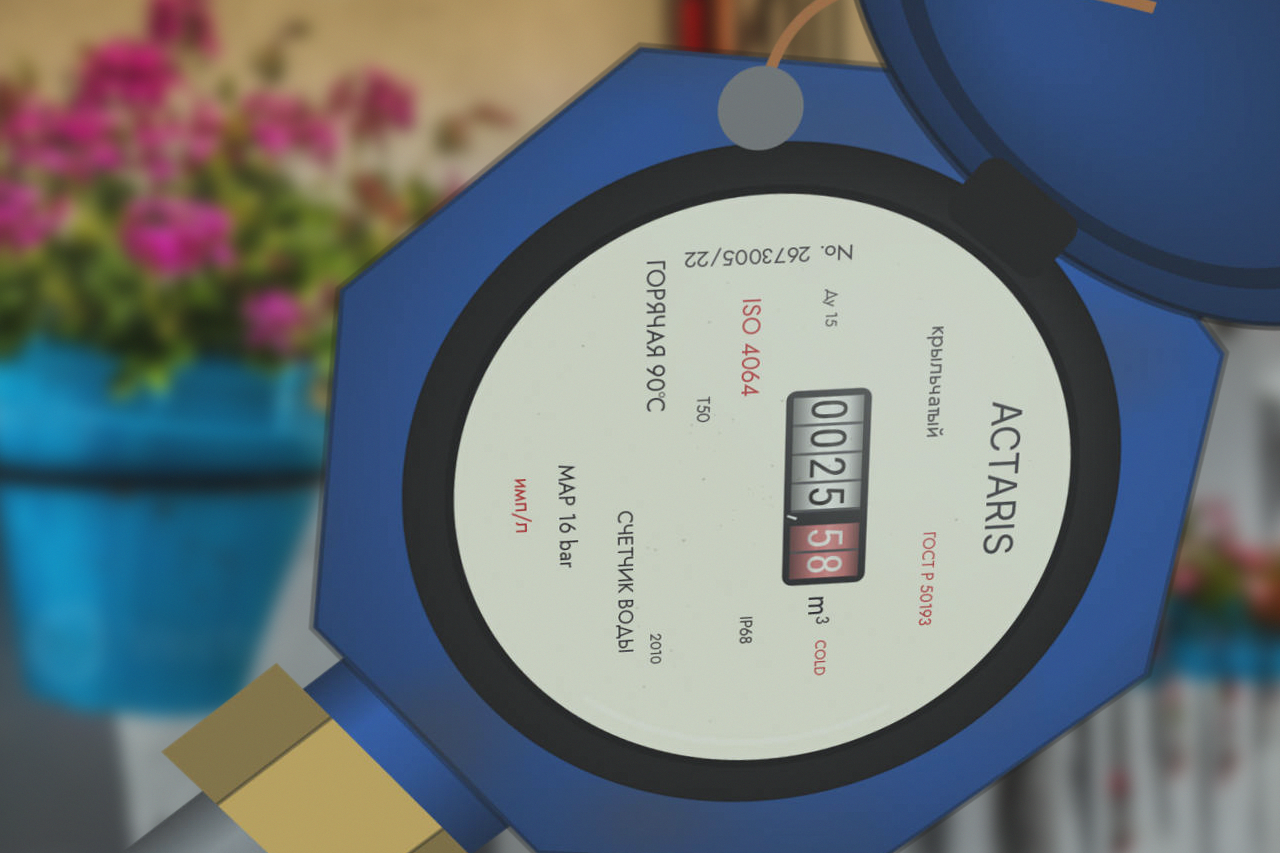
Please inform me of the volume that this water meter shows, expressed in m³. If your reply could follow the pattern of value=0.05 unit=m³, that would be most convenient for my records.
value=25.58 unit=m³
